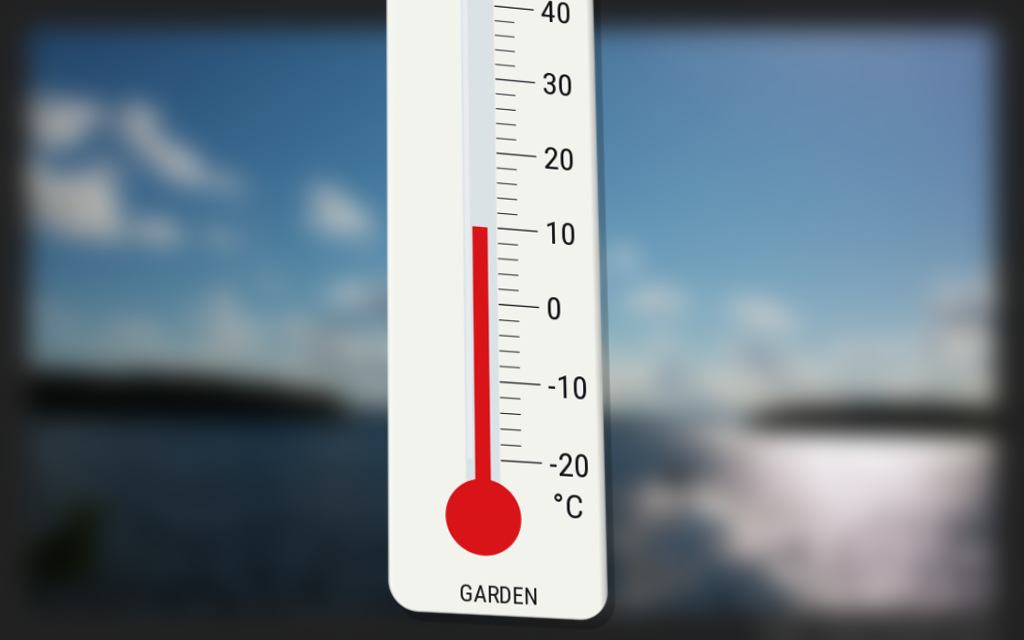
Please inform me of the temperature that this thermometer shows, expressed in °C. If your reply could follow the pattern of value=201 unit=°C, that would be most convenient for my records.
value=10 unit=°C
